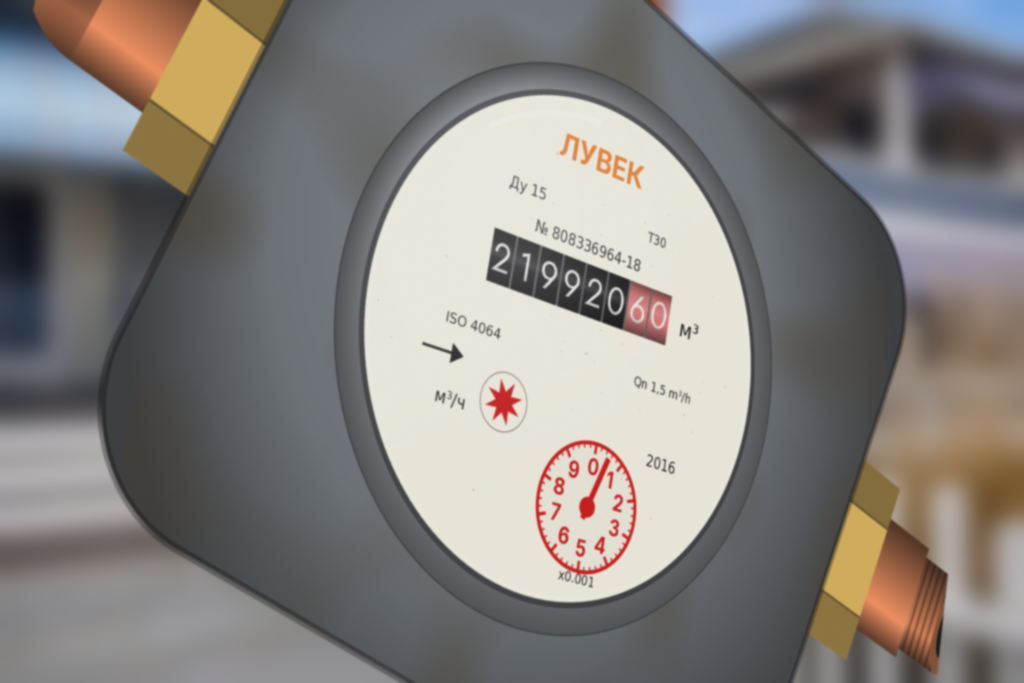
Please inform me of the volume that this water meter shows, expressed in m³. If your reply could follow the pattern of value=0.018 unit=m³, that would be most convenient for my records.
value=219920.600 unit=m³
